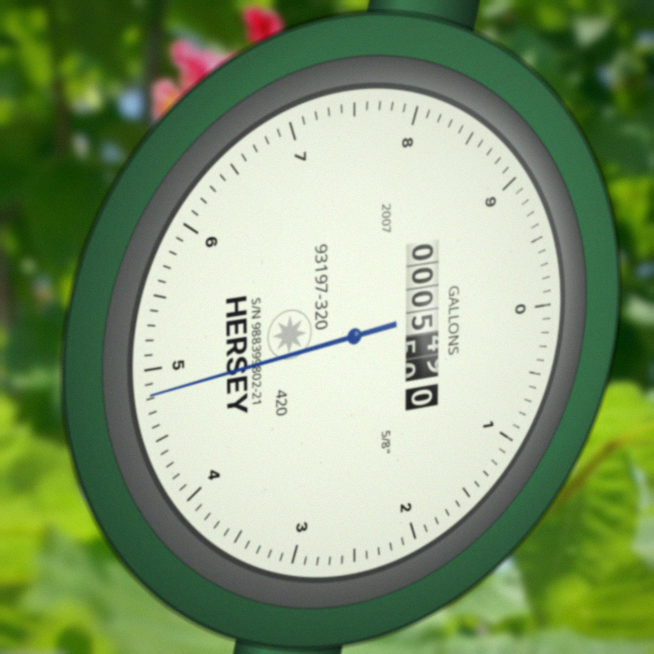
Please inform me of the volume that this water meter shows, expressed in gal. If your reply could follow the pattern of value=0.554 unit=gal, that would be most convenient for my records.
value=5494.8 unit=gal
